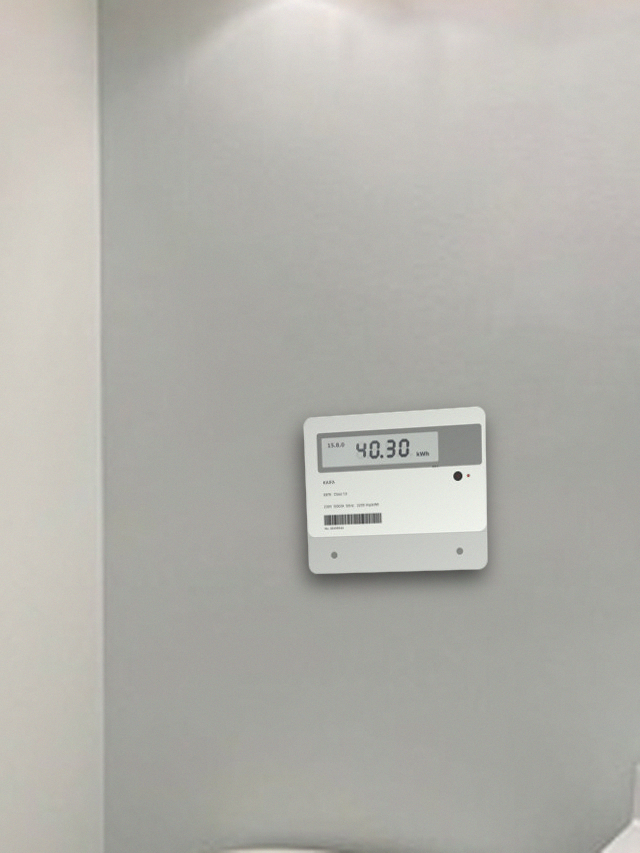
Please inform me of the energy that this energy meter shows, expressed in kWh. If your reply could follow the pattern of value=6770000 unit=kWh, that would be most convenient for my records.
value=40.30 unit=kWh
